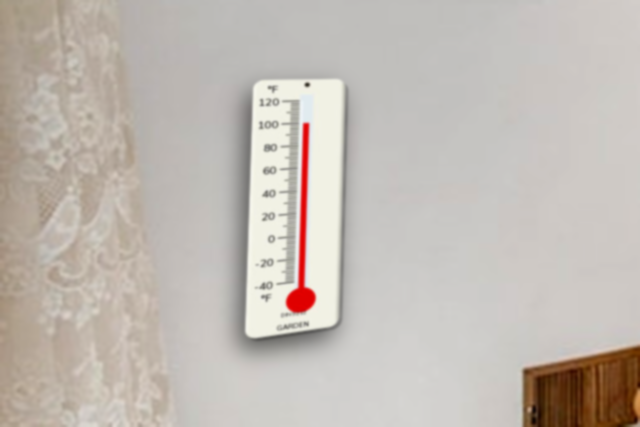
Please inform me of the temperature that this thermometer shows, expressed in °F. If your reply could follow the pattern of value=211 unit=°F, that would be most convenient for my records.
value=100 unit=°F
